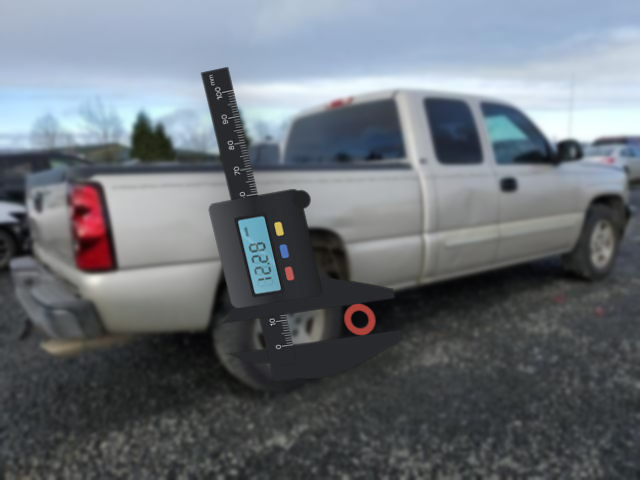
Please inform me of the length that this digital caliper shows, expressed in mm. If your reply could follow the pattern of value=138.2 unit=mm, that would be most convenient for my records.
value=12.28 unit=mm
